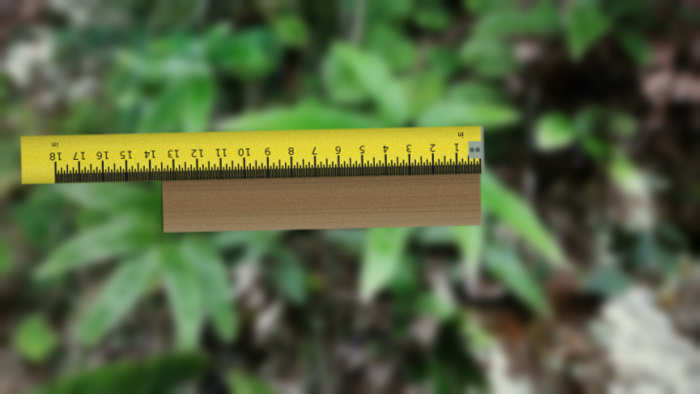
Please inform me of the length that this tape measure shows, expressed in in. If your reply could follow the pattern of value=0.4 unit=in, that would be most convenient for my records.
value=13.5 unit=in
